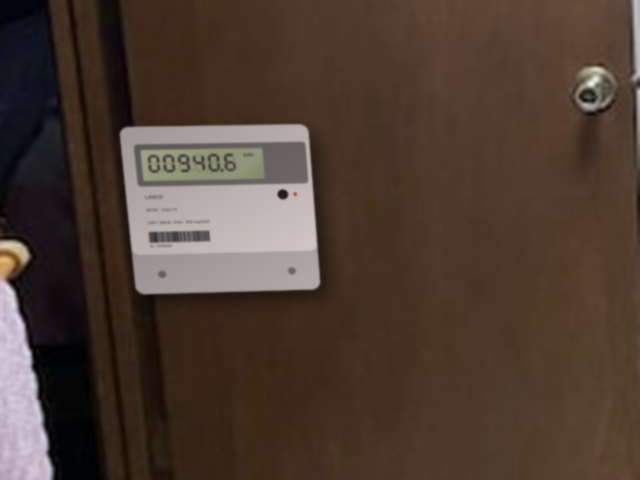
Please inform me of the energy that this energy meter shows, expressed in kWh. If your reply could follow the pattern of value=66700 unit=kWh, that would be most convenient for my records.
value=940.6 unit=kWh
